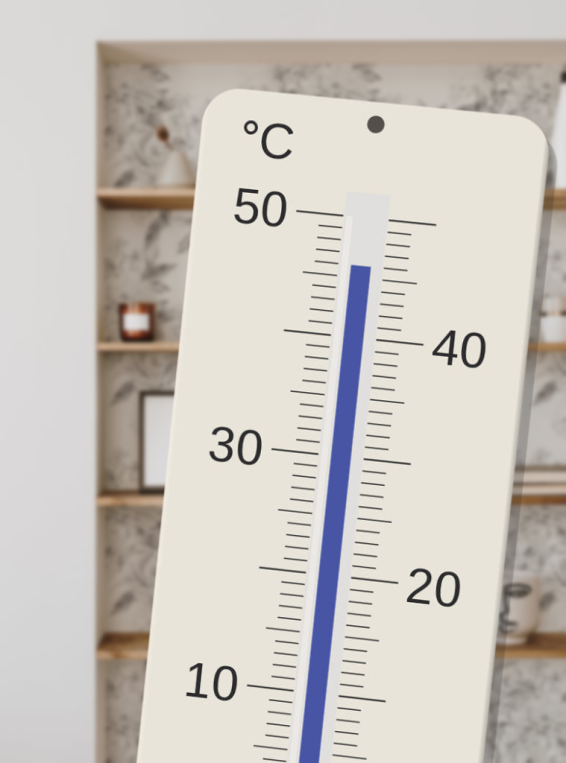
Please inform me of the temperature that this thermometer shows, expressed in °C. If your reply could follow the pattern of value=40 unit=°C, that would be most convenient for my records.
value=46 unit=°C
